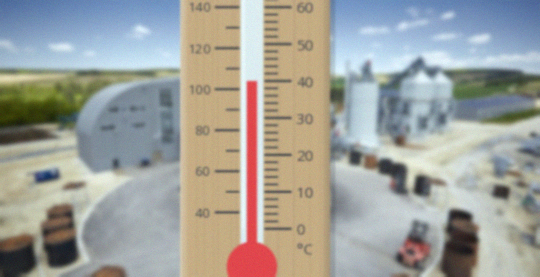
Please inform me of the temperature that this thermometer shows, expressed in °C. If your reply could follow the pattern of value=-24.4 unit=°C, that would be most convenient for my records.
value=40 unit=°C
